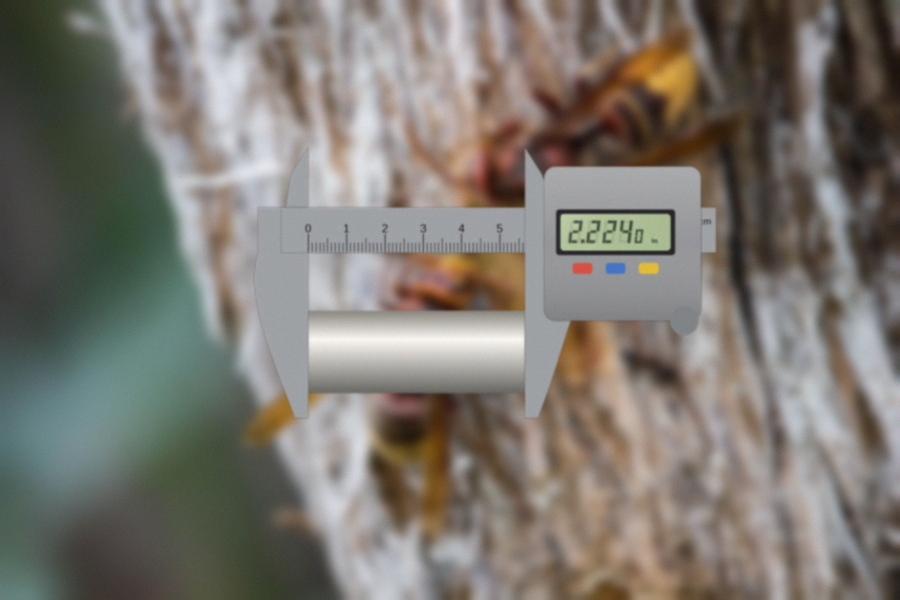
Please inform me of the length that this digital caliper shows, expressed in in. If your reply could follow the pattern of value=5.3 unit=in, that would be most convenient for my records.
value=2.2240 unit=in
